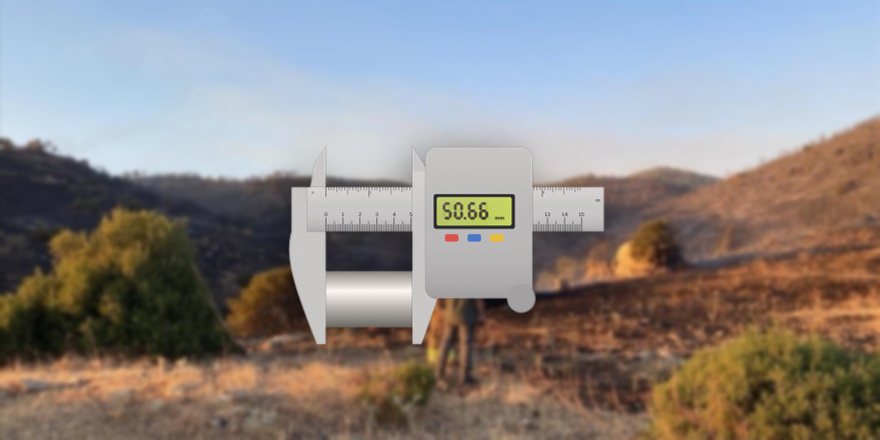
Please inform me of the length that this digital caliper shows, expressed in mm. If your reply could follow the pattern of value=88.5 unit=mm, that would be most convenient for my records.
value=50.66 unit=mm
